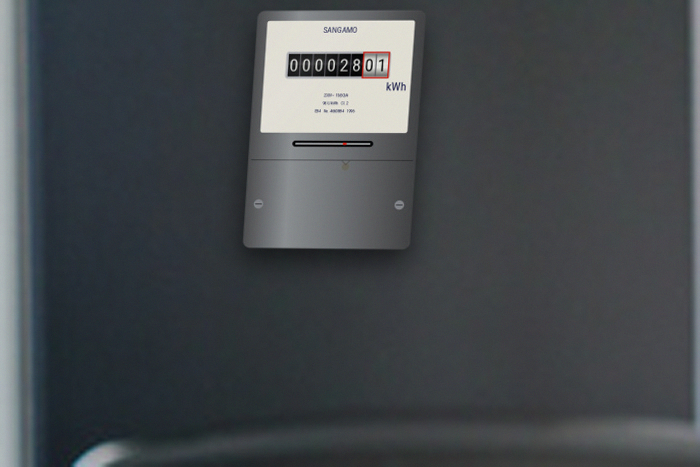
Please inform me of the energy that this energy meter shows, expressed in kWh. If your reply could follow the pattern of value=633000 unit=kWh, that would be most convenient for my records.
value=28.01 unit=kWh
